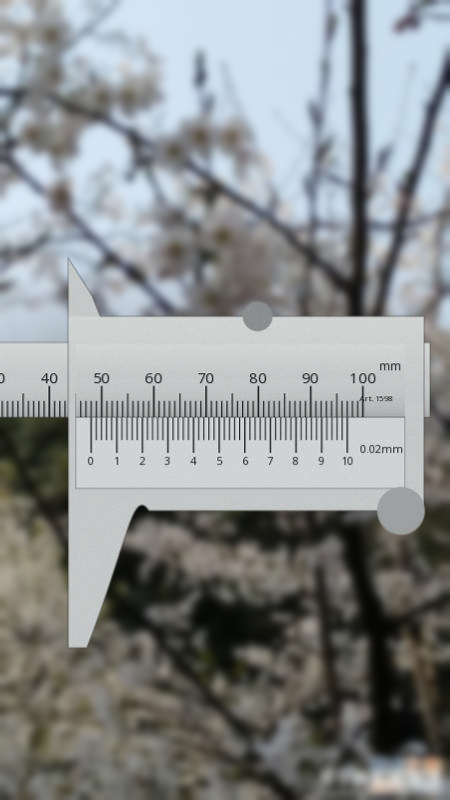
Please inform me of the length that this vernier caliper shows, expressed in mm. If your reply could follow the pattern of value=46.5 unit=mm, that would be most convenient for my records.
value=48.0 unit=mm
